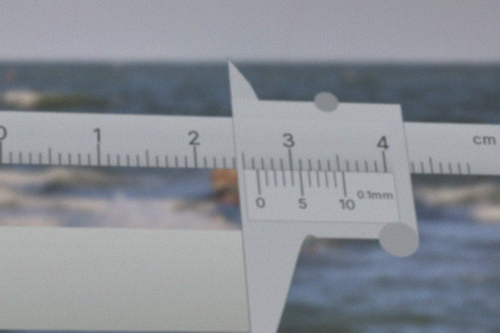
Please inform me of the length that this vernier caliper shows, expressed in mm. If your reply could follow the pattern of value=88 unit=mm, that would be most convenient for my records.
value=26.4 unit=mm
